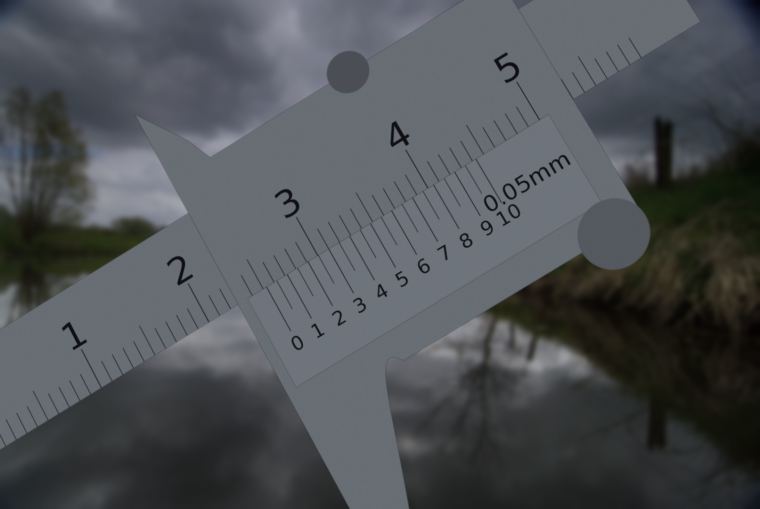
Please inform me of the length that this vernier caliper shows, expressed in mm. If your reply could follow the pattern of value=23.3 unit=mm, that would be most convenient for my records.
value=25.3 unit=mm
